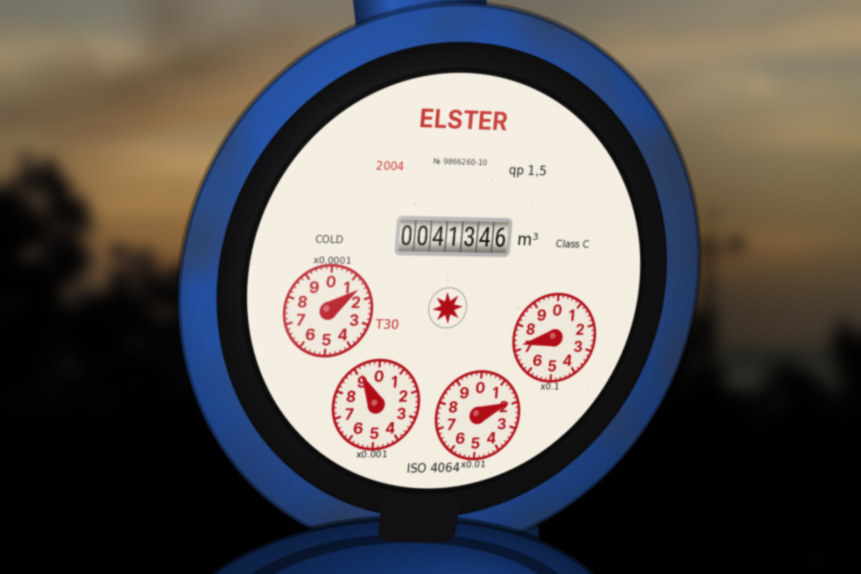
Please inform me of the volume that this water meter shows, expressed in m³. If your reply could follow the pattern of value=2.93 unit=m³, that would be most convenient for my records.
value=41346.7191 unit=m³
